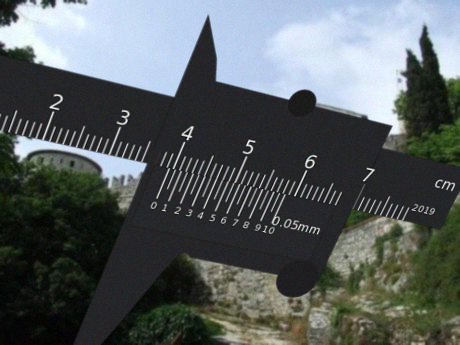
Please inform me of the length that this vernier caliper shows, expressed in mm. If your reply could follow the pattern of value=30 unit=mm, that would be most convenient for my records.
value=39.4 unit=mm
